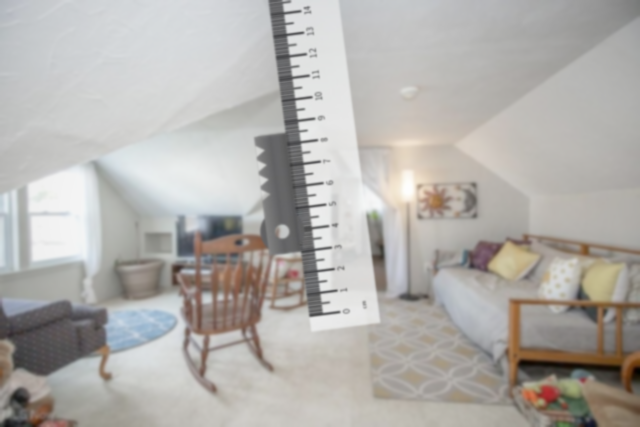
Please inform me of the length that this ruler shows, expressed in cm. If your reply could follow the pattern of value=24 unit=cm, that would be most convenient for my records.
value=5.5 unit=cm
